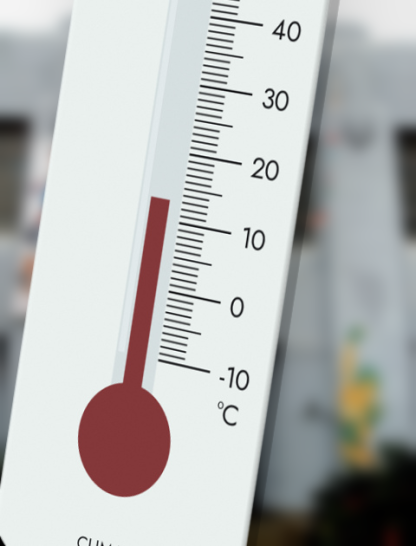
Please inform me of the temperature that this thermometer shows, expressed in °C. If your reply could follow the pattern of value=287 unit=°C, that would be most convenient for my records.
value=13 unit=°C
